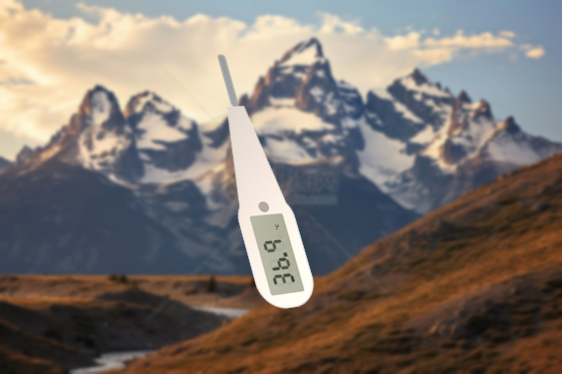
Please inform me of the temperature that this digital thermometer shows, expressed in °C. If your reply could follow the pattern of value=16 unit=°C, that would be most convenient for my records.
value=36.9 unit=°C
